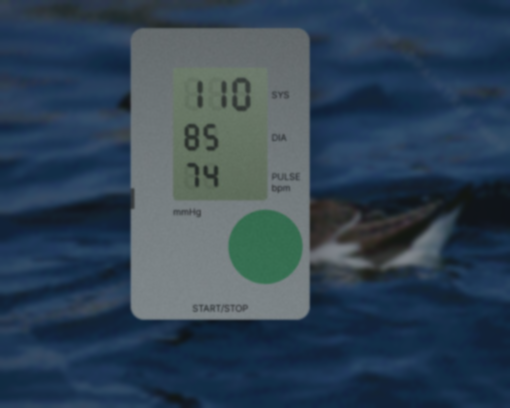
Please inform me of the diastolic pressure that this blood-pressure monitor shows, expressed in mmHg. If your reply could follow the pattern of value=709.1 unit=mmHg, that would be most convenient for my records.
value=85 unit=mmHg
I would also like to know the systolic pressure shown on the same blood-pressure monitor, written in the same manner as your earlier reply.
value=110 unit=mmHg
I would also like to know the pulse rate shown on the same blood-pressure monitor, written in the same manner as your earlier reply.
value=74 unit=bpm
